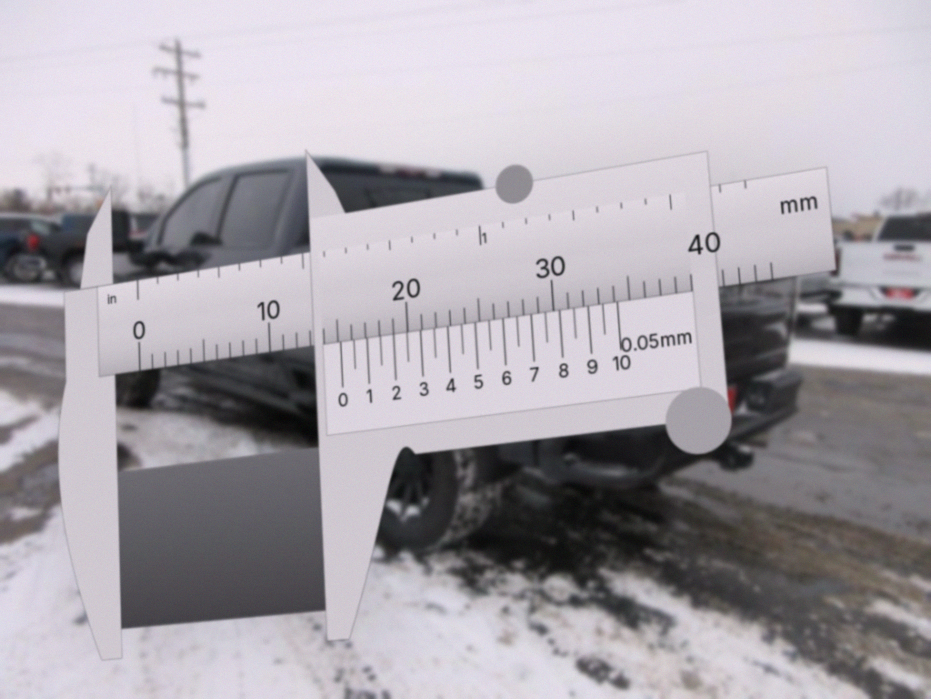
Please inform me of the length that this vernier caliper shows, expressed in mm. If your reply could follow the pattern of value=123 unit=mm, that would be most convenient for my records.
value=15.2 unit=mm
